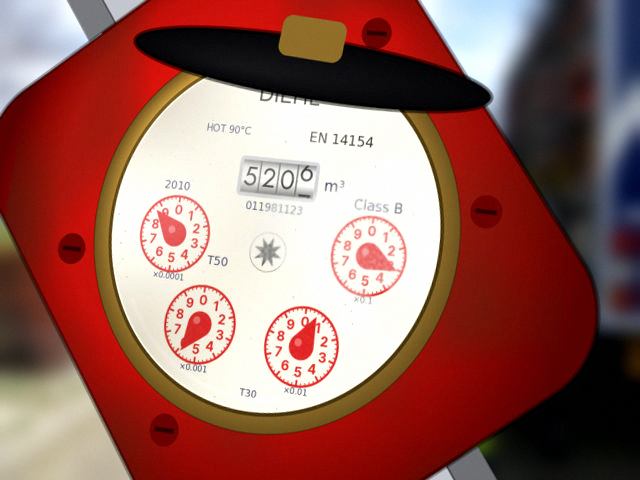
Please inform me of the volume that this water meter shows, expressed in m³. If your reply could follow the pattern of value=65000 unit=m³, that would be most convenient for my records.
value=5206.3058 unit=m³
